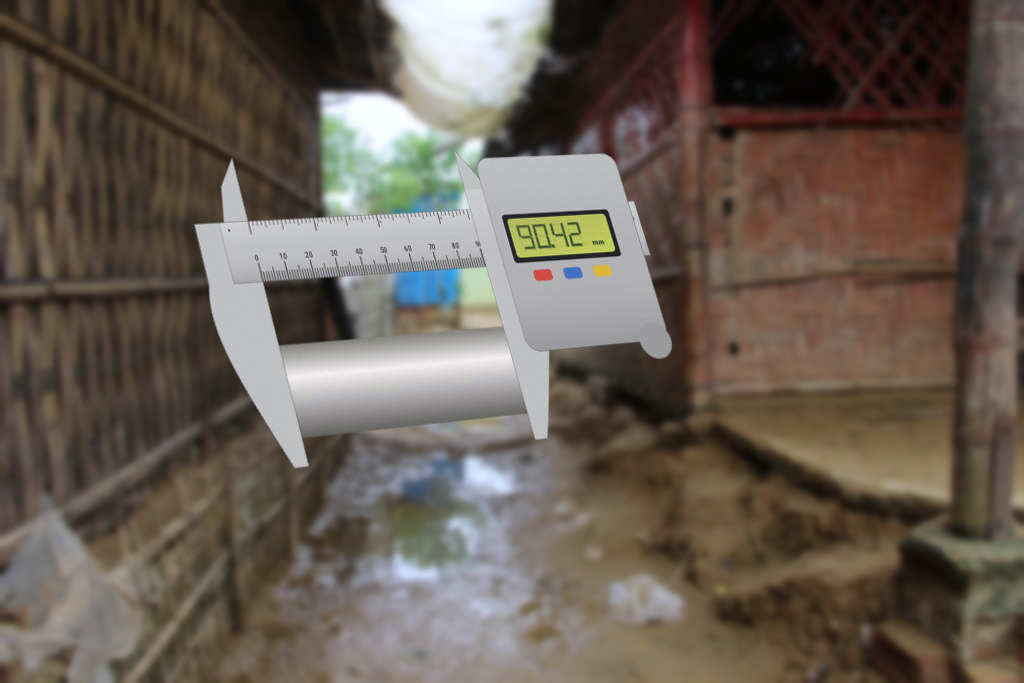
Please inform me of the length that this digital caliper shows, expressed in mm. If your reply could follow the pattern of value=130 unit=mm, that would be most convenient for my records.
value=90.42 unit=mm
